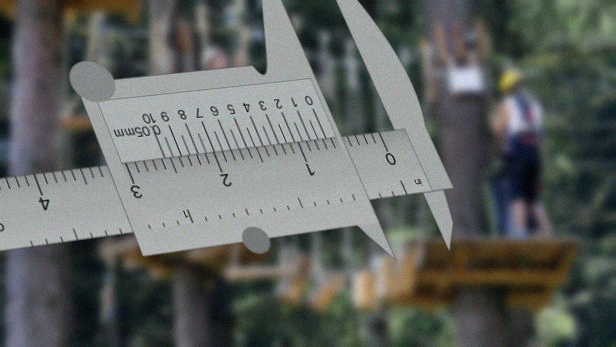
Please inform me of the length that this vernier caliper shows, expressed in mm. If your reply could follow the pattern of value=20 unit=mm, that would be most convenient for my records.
value=6.6 unit=mm
